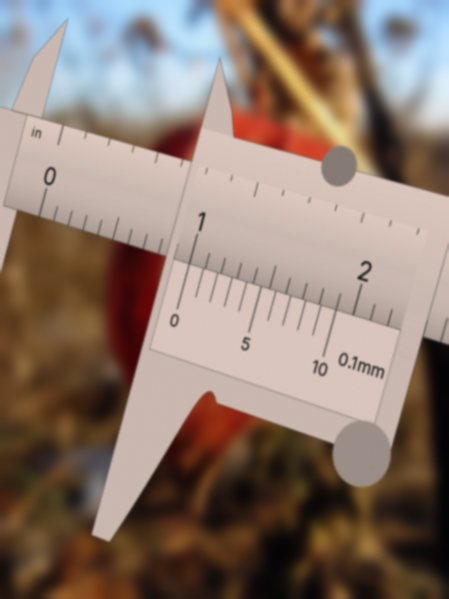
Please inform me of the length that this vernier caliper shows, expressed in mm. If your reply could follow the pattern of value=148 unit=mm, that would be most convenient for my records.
value=10.0 unit=mm
